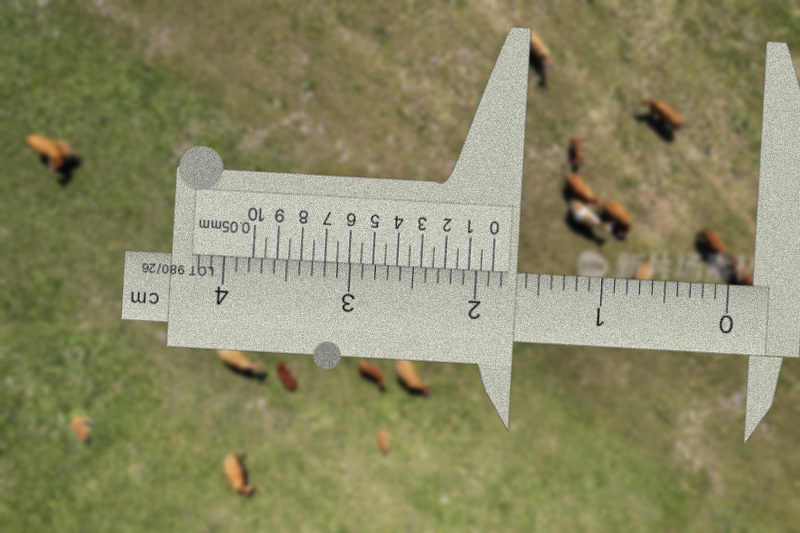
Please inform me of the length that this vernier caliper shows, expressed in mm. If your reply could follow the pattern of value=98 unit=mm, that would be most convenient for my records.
value=18.7 unit=mm
